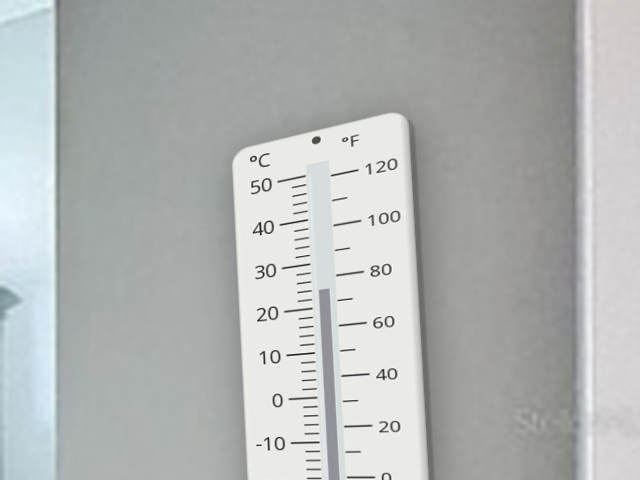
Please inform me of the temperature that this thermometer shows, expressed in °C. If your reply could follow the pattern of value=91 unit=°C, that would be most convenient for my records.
value=24 unit=°C
